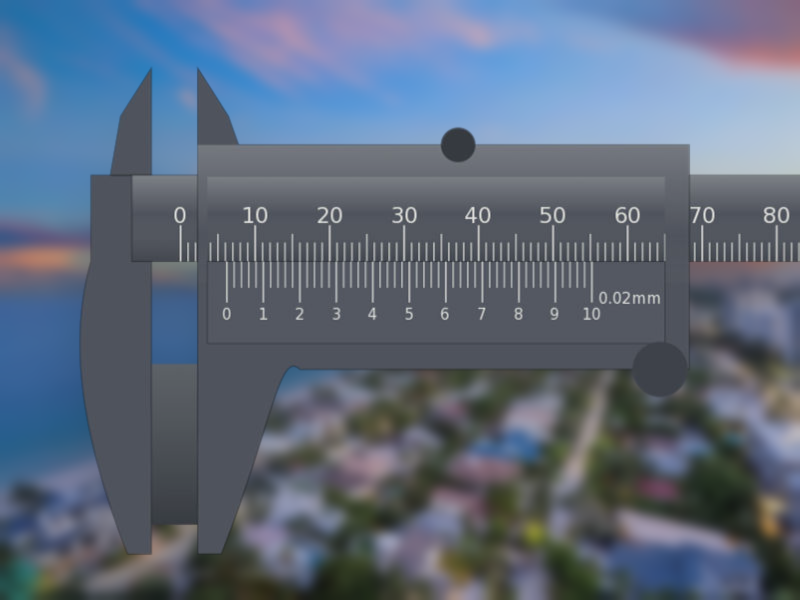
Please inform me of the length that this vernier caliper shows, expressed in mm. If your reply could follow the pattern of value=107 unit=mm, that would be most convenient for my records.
value=6.2 unit=mm
